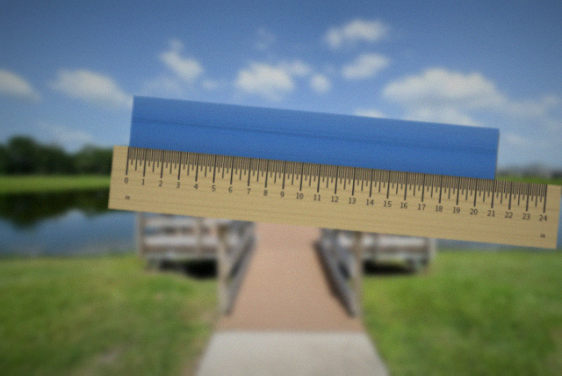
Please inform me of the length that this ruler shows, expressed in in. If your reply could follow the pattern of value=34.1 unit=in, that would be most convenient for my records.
value=21 unit=in
